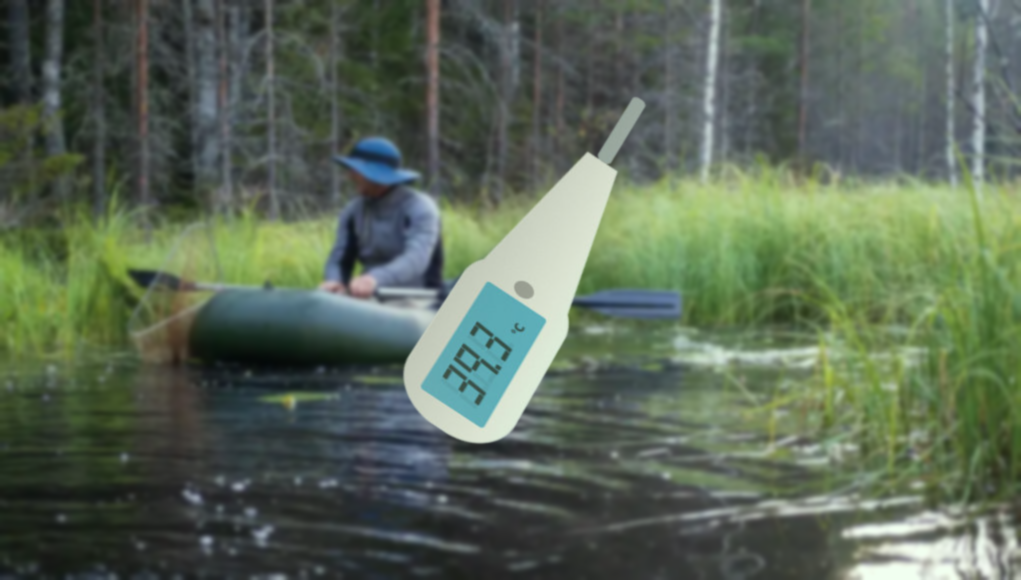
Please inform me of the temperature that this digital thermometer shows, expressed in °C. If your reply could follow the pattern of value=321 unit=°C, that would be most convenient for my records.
value=39.3 unit=°C
